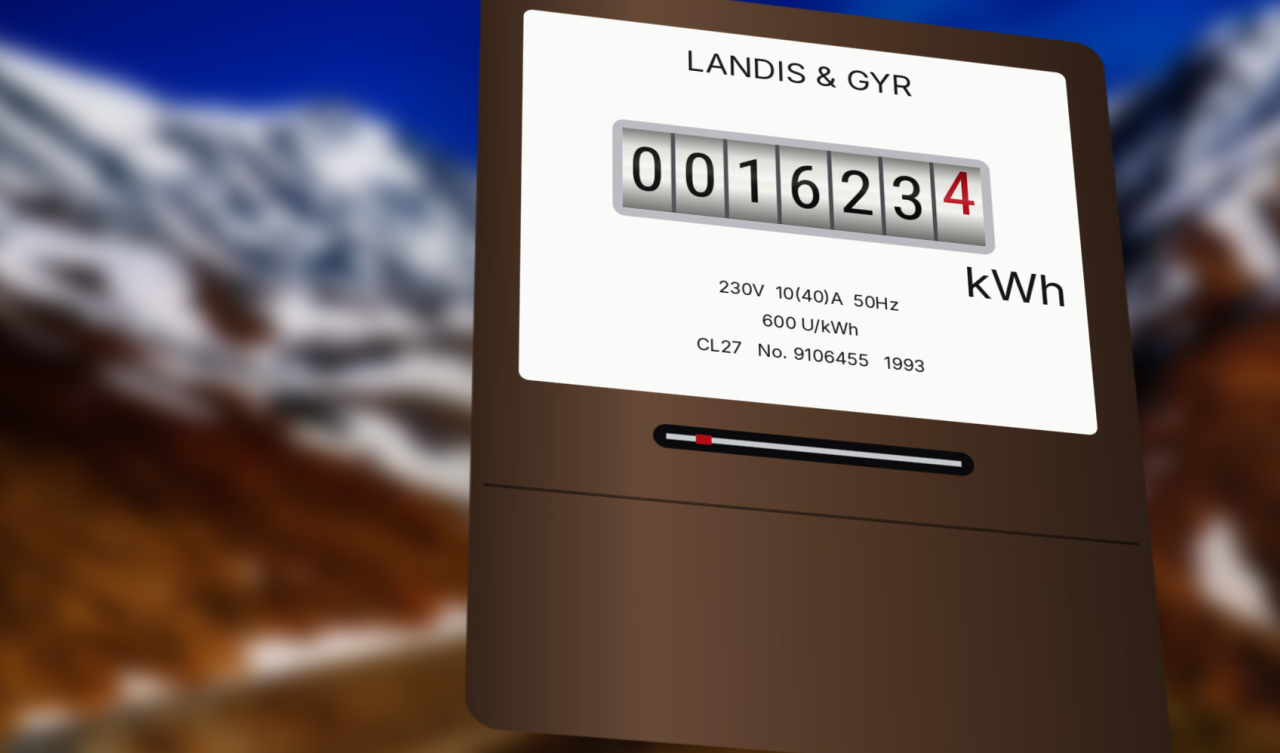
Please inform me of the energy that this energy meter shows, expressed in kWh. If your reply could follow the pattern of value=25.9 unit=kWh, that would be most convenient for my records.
value=1623.4 unit=kWh
